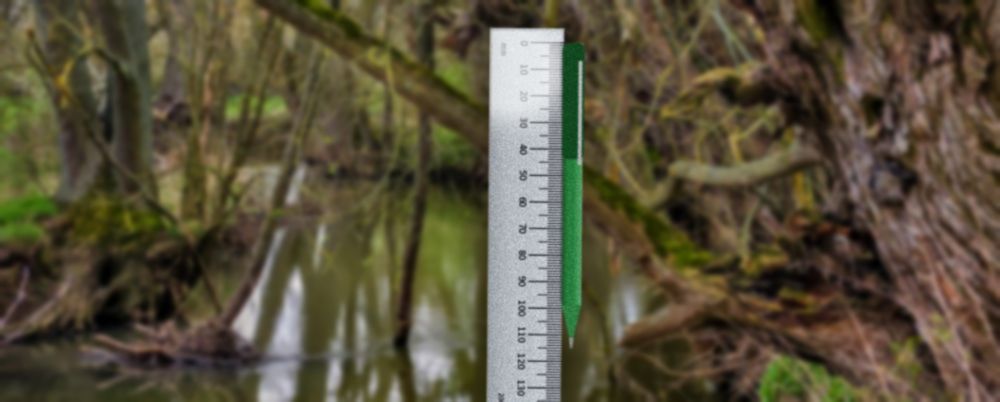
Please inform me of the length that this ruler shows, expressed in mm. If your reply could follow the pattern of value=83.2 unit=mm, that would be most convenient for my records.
value=115 unit=mm
